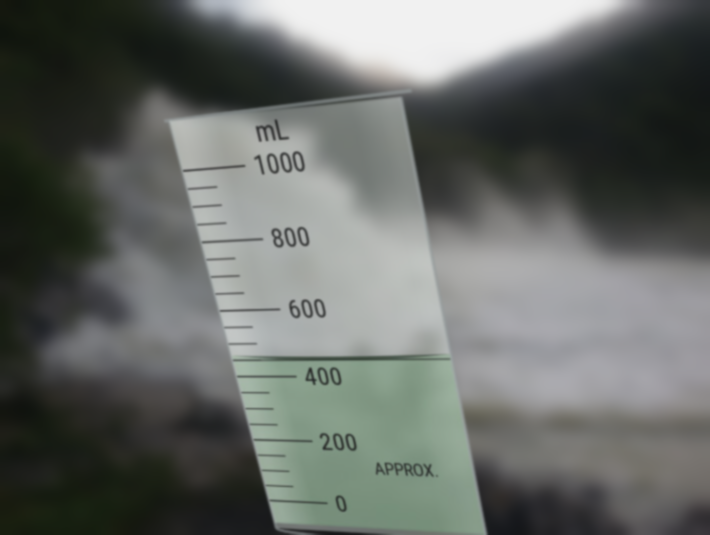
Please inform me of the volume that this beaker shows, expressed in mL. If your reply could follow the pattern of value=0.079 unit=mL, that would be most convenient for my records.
value=450 unit=mL
